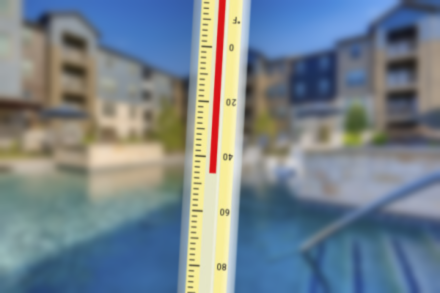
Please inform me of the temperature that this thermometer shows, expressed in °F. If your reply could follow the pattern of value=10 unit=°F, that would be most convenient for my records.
value=46 unit=°F
